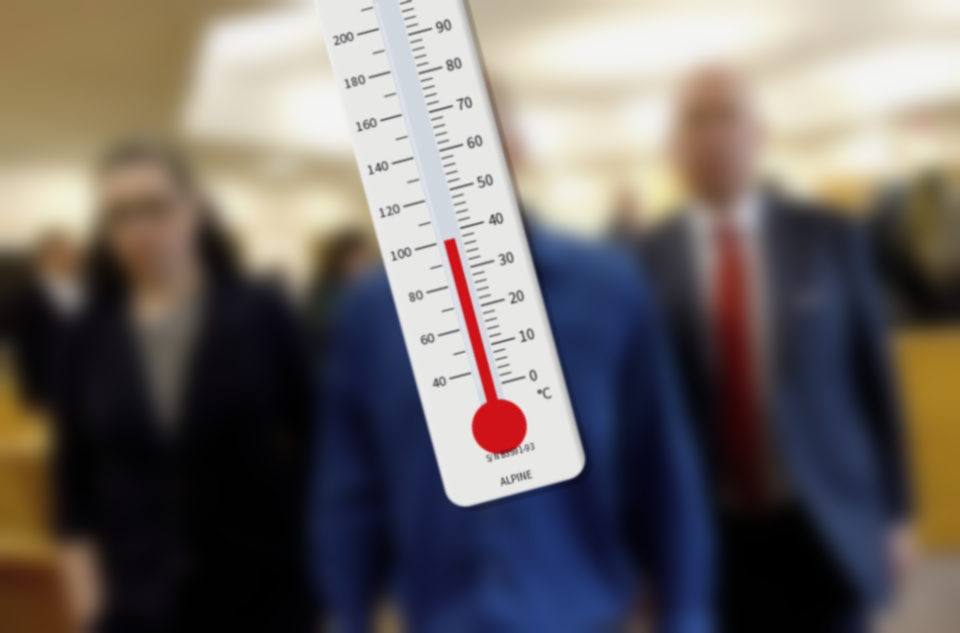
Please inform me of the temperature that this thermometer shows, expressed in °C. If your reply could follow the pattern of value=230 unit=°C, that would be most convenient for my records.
value=38 unit=°C
